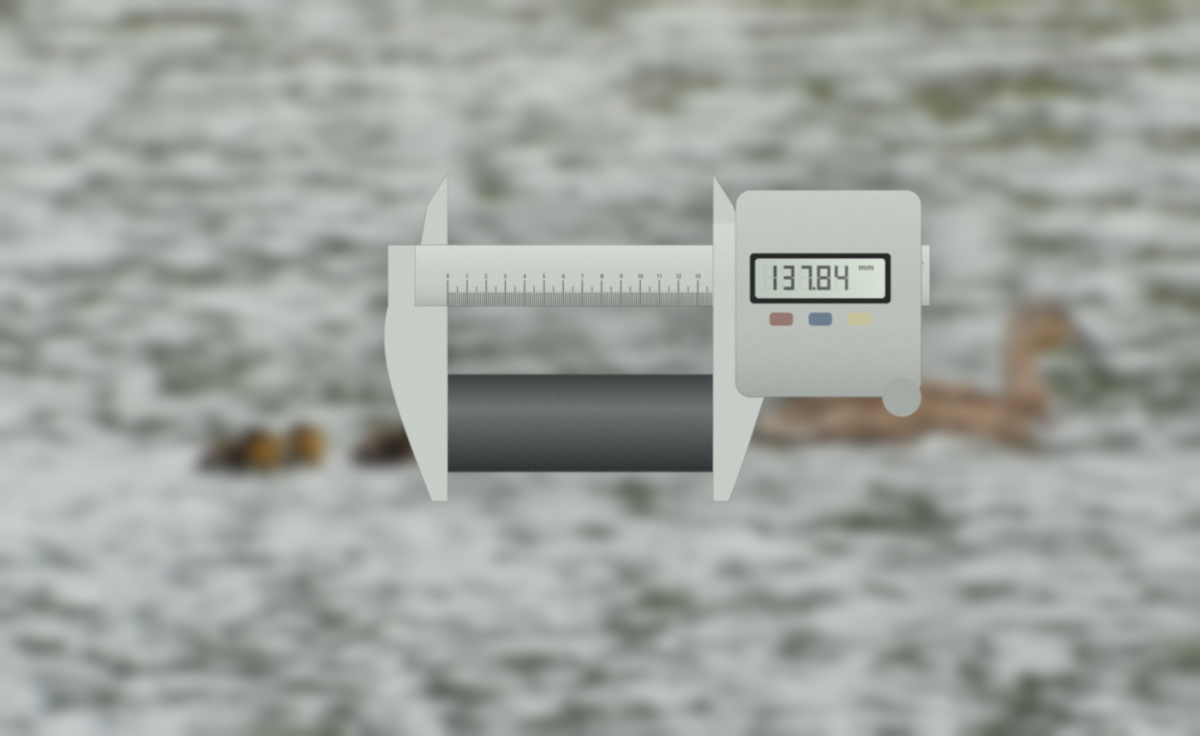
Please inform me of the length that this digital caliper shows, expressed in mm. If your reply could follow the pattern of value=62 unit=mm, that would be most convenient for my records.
value=137.84 unit=mm
